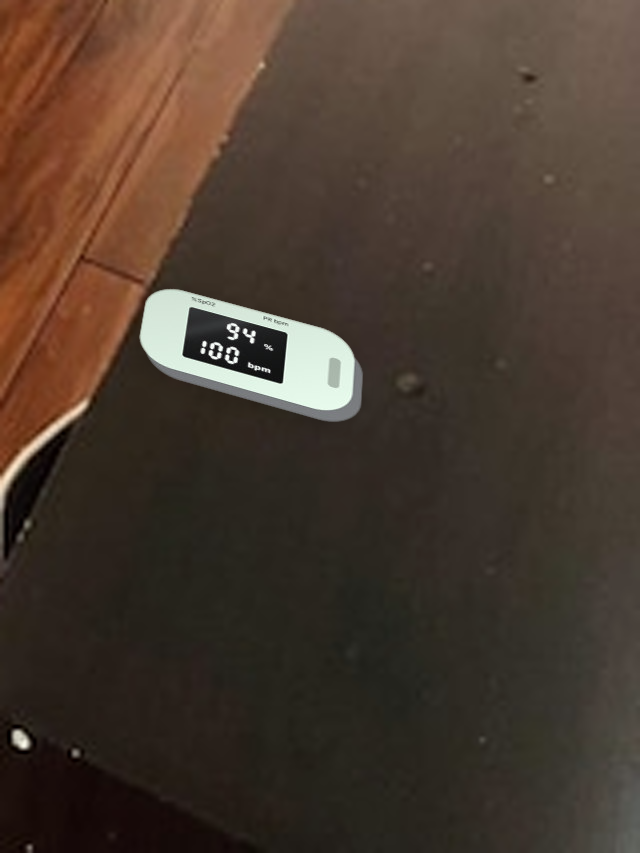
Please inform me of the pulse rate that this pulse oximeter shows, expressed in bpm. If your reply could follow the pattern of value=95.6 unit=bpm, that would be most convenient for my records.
value=100 unit=bpm
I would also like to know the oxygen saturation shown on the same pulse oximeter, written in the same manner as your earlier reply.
value=94 unit=%
